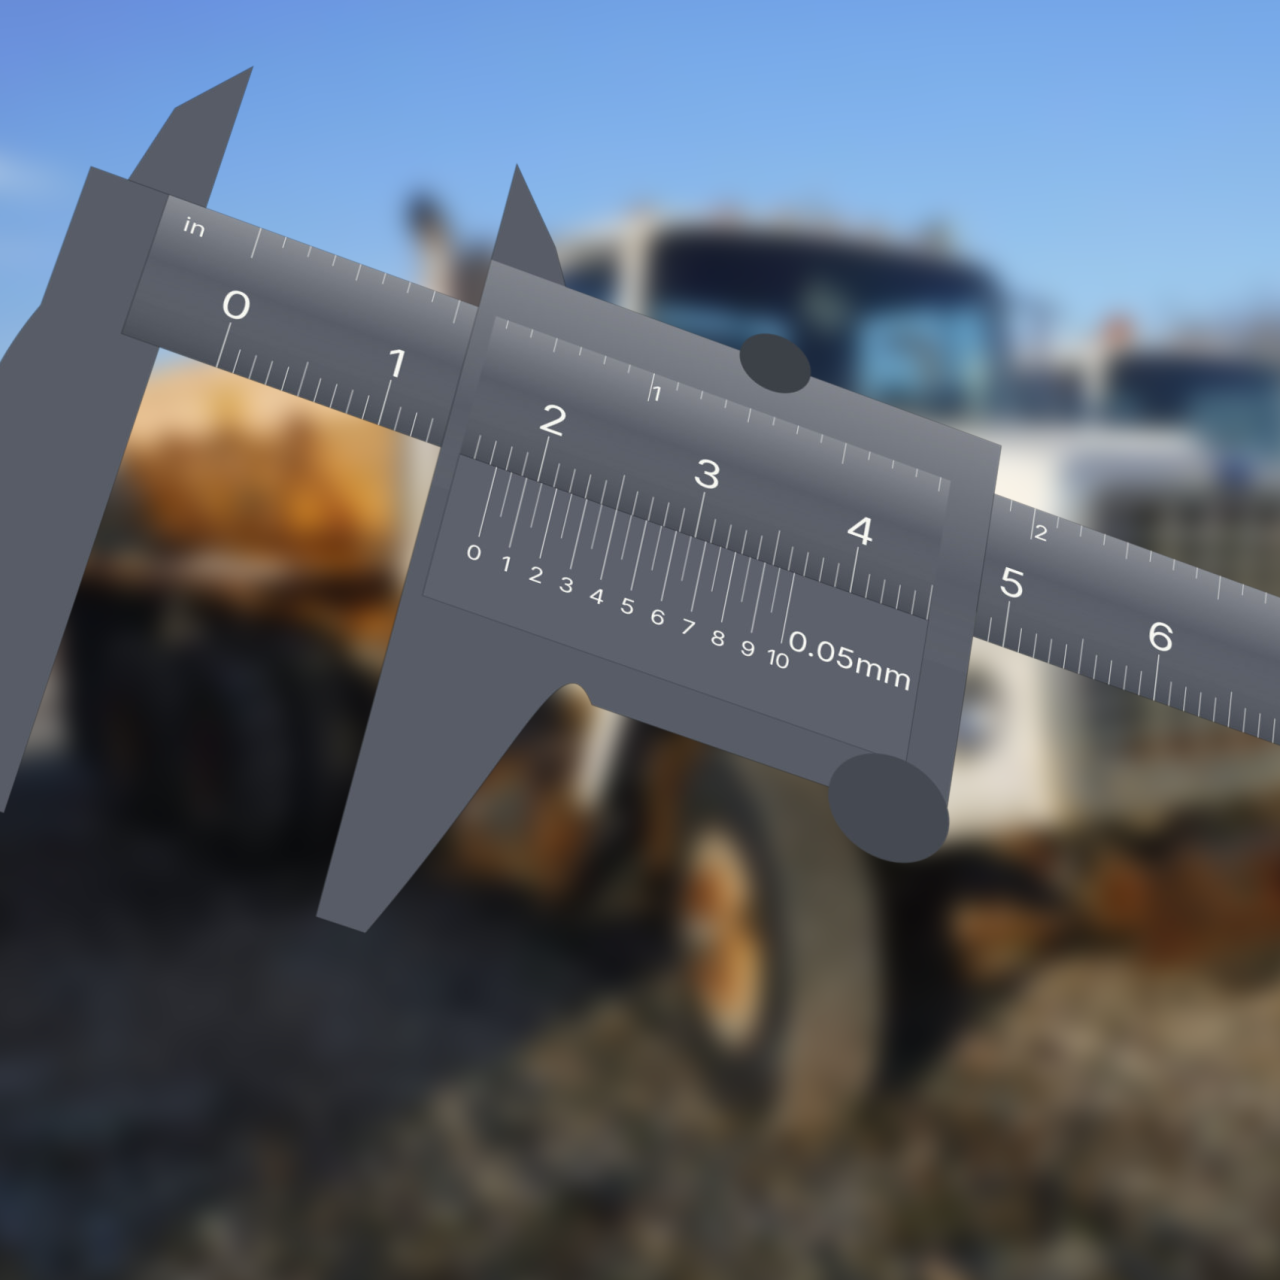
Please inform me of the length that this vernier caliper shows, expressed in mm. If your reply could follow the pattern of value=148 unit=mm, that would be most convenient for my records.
value=17.4 unit=mm
